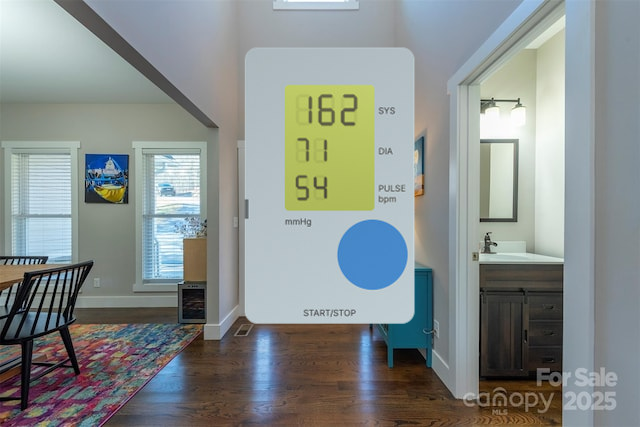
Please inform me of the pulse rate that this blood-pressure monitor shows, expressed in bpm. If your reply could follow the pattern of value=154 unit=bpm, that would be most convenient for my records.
value=54 unit=bpm
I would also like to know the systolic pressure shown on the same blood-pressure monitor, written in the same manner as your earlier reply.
value=162 unit=mmHg
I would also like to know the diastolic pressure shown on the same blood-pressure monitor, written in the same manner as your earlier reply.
value=71 unit=mmHg
